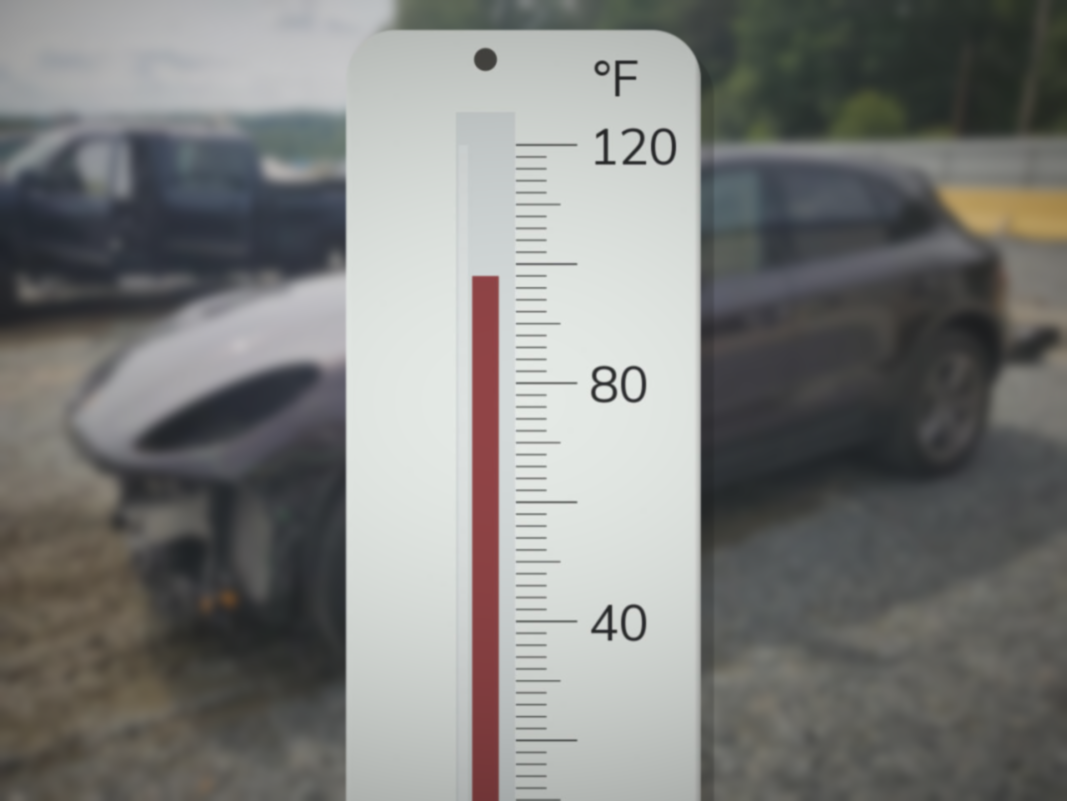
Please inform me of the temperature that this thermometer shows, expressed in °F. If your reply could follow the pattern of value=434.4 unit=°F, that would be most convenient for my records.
value=98 unit=°F
